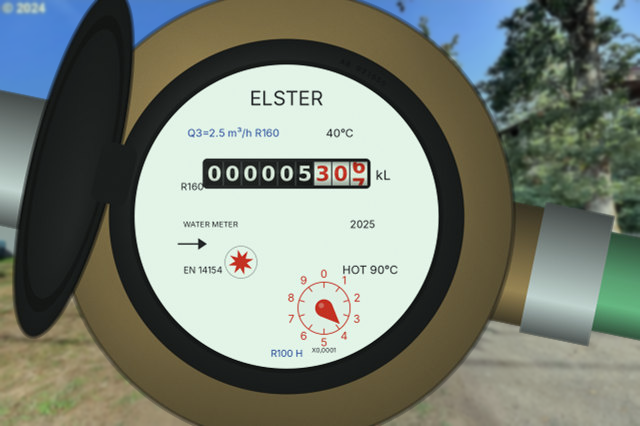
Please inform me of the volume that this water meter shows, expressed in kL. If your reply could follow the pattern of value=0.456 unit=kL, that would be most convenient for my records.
value=5.3063 unit=kL
